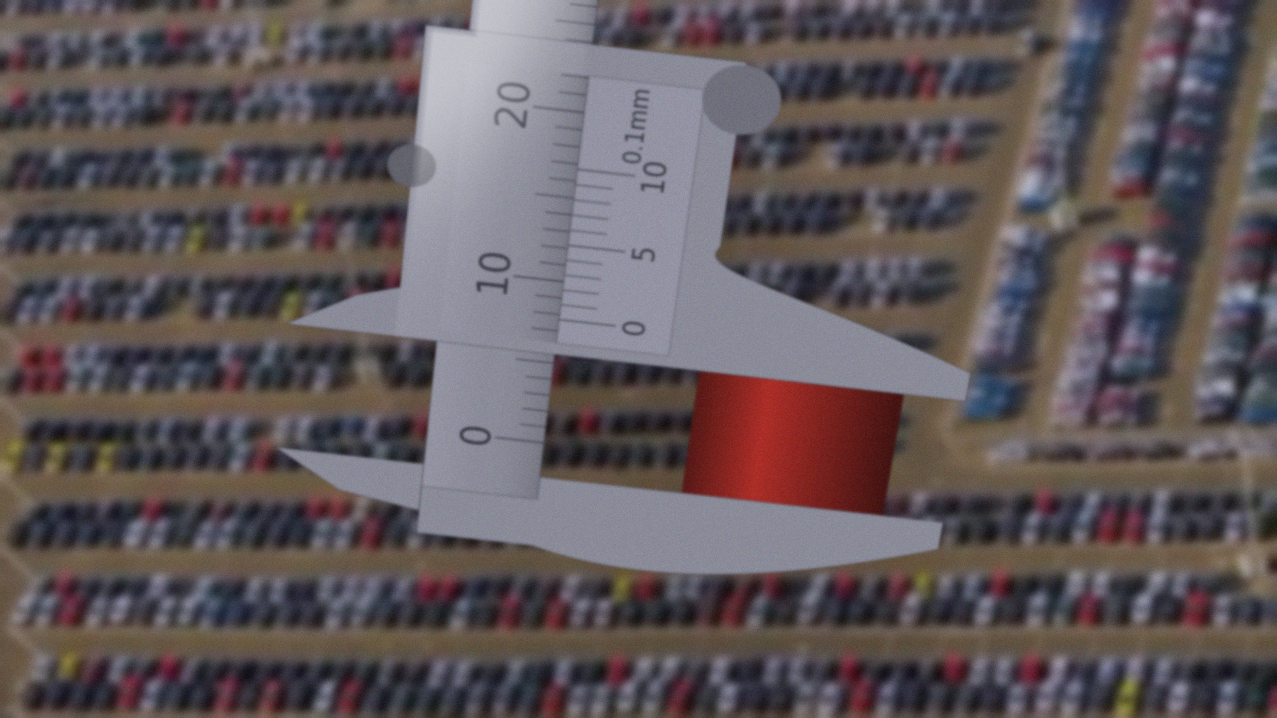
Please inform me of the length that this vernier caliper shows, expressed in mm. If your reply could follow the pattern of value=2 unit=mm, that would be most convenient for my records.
value=7.7 unit=mm
